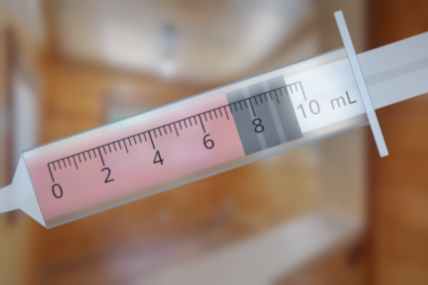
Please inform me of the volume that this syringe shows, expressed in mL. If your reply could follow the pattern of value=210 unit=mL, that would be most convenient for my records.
value=7.2 unit=mL
